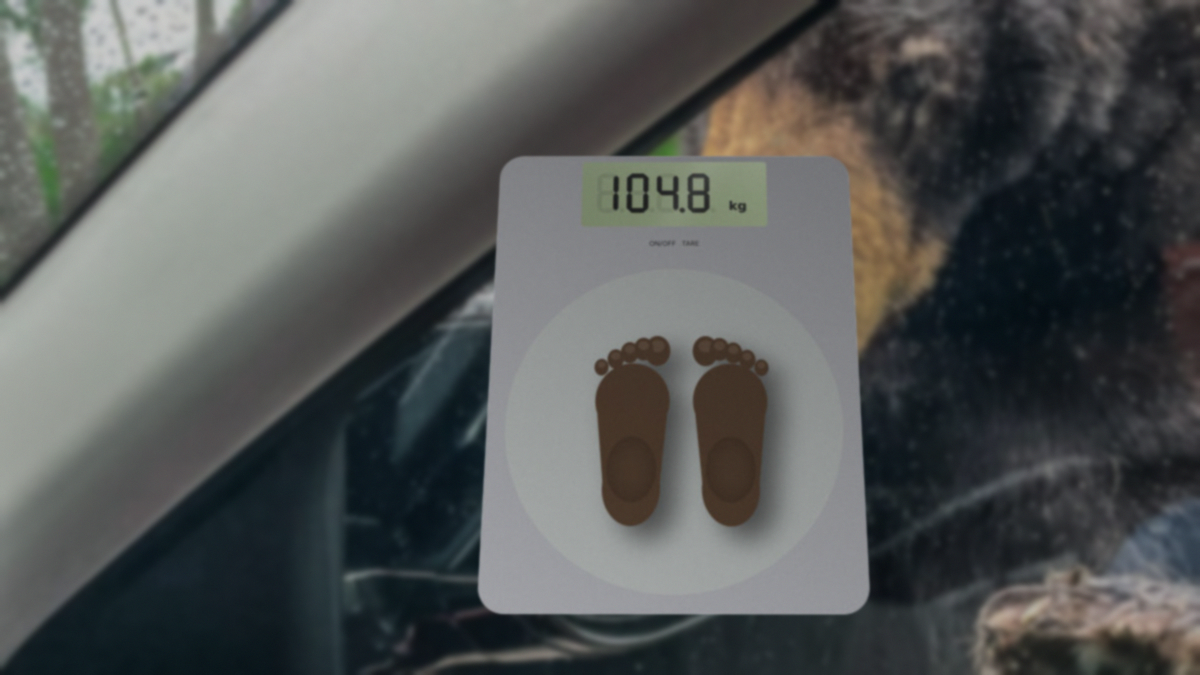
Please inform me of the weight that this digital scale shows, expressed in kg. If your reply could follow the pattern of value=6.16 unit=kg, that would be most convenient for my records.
value=104.8 unit=kg
